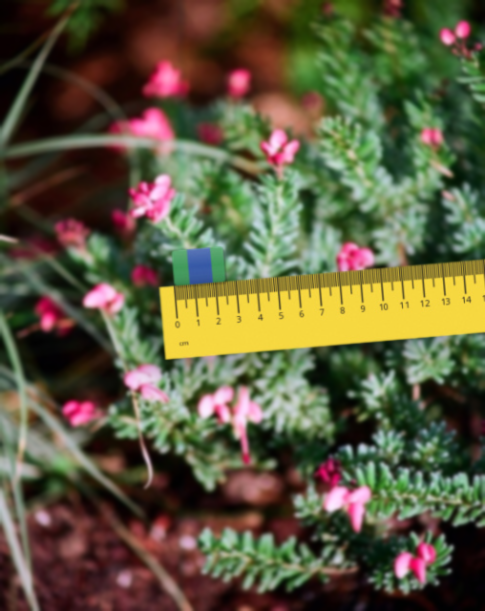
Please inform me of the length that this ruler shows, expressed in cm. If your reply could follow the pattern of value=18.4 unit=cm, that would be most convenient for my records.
value=2.5 unit=cm
